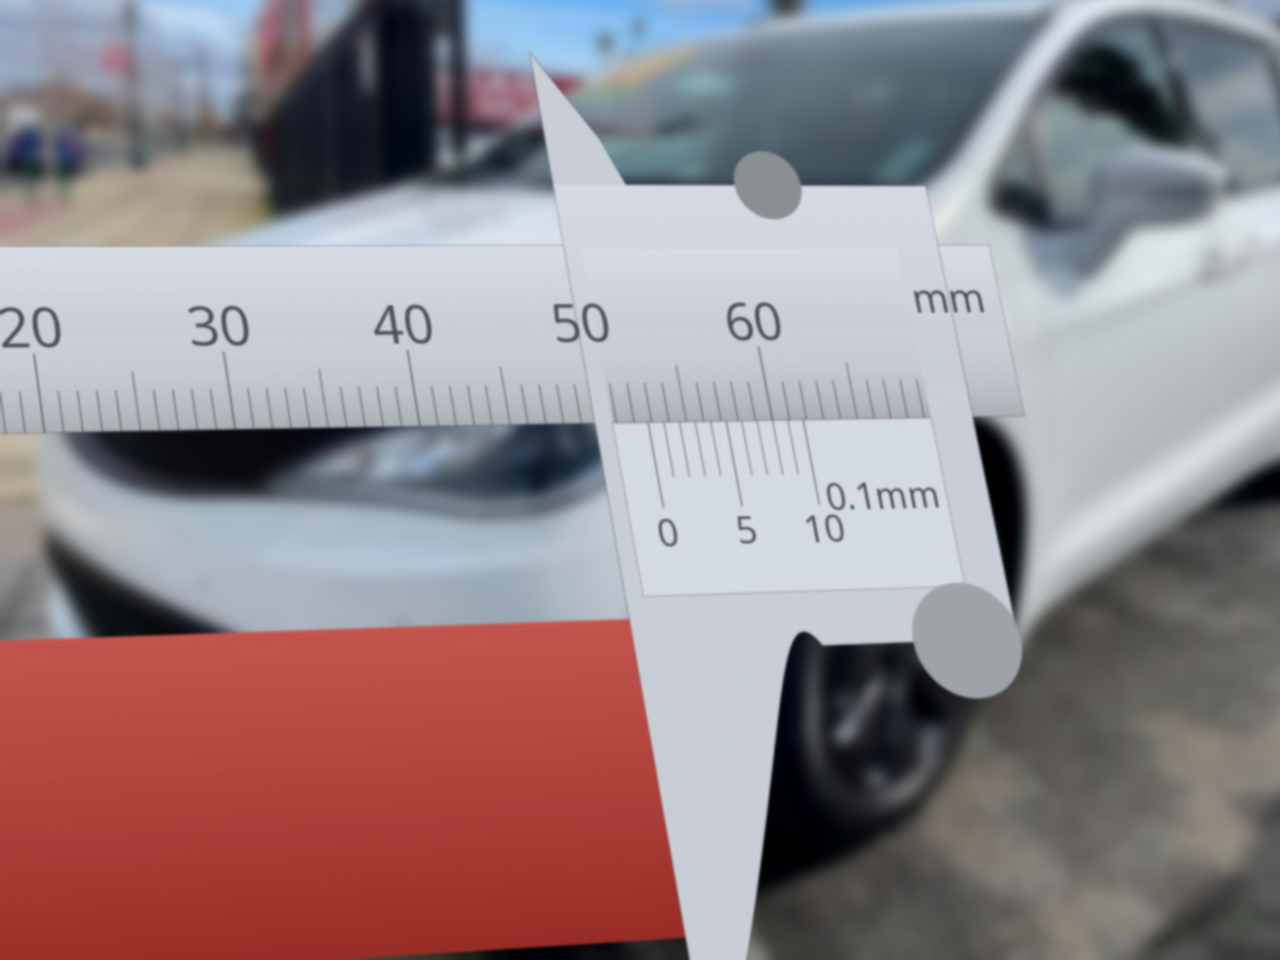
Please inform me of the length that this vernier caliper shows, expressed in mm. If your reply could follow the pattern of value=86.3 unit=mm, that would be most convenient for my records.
value=52.8 unit=mm
